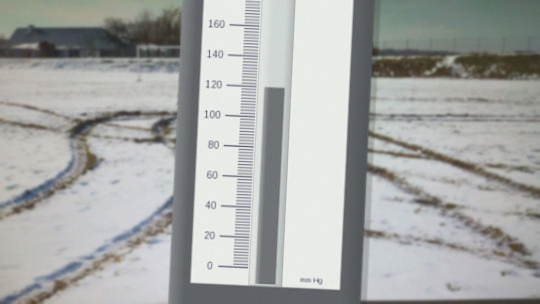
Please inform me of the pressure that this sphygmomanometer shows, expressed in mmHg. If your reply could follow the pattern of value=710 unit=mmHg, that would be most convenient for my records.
value=120 unit=mmHg
